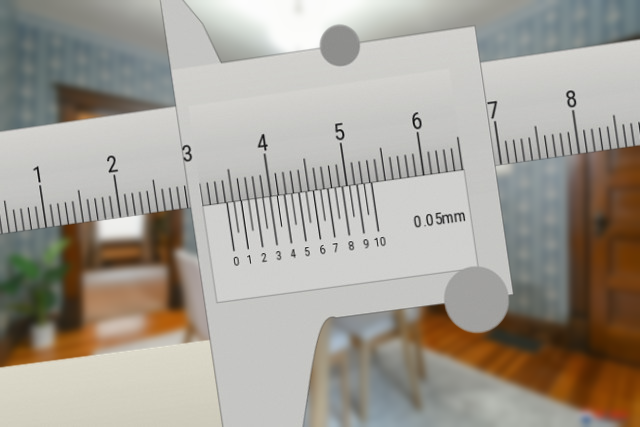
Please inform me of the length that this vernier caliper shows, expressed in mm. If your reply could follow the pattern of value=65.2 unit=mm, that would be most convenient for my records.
value=34.2 unit=mm
